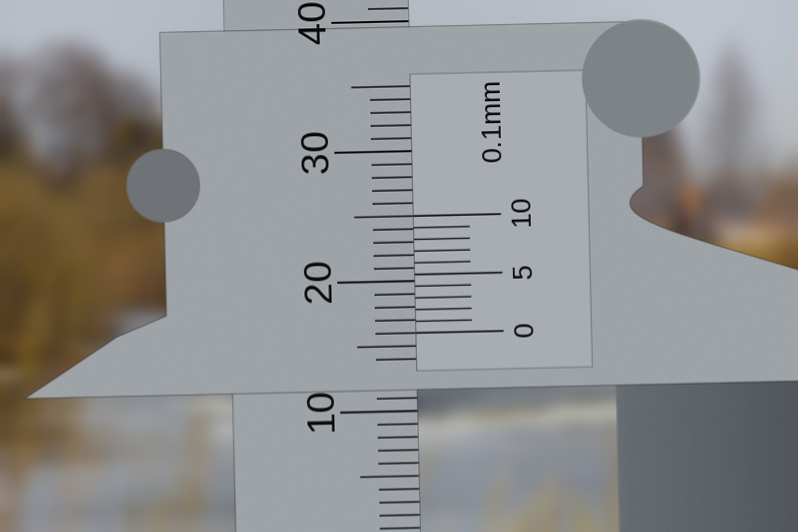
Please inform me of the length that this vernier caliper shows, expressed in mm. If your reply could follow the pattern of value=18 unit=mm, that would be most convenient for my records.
value=16.0 unit=mm
